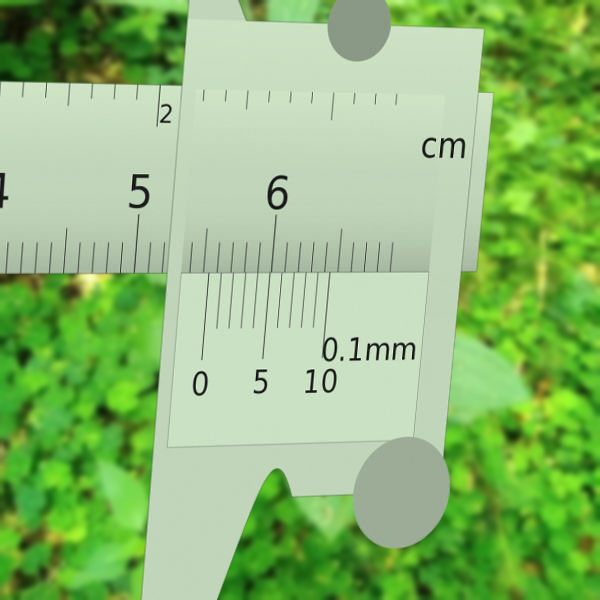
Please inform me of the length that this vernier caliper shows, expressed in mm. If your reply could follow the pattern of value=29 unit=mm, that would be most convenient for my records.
value=55.4 unit=mm
